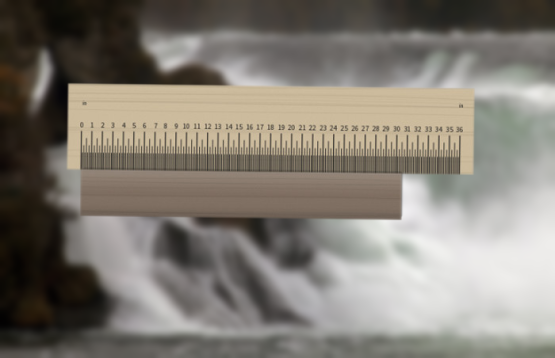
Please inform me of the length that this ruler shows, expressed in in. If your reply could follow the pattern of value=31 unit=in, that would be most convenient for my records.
value=30.5 unit=in
